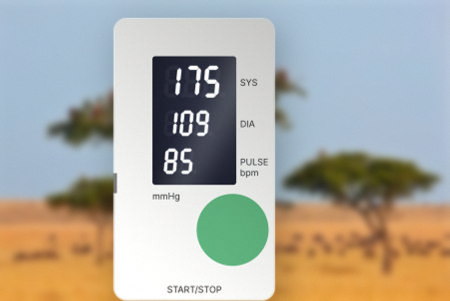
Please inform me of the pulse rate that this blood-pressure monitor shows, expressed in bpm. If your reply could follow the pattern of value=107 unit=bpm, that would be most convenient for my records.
value=85 unit=bpm
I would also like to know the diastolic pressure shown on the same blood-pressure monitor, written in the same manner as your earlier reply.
value=109 unit=mmHg
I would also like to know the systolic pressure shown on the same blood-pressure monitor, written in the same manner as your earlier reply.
value=175 unit=mmHg
